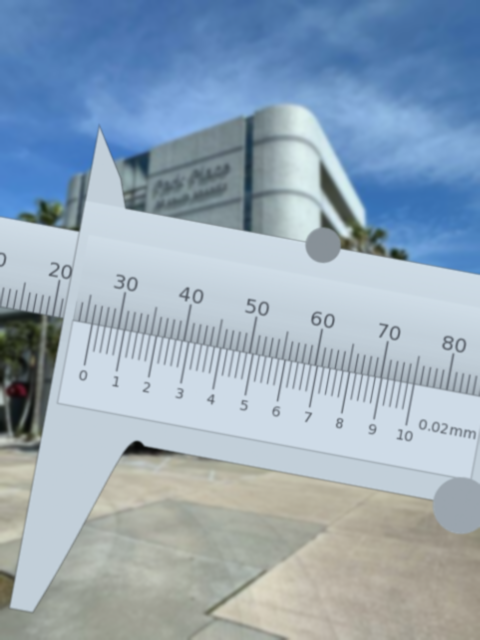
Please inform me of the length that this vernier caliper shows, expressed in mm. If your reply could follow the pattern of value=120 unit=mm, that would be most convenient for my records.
value=26.0 unit=mm
